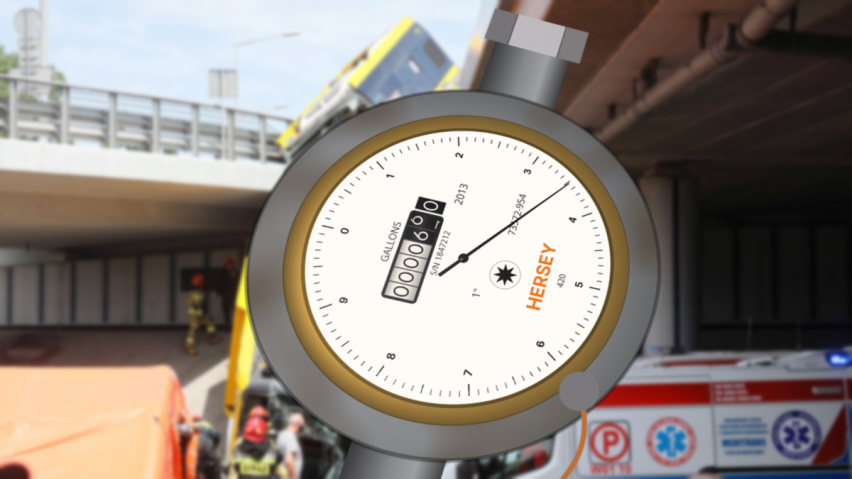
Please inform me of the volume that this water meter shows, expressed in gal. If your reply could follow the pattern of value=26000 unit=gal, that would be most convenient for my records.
value=663.5 unit=gal
